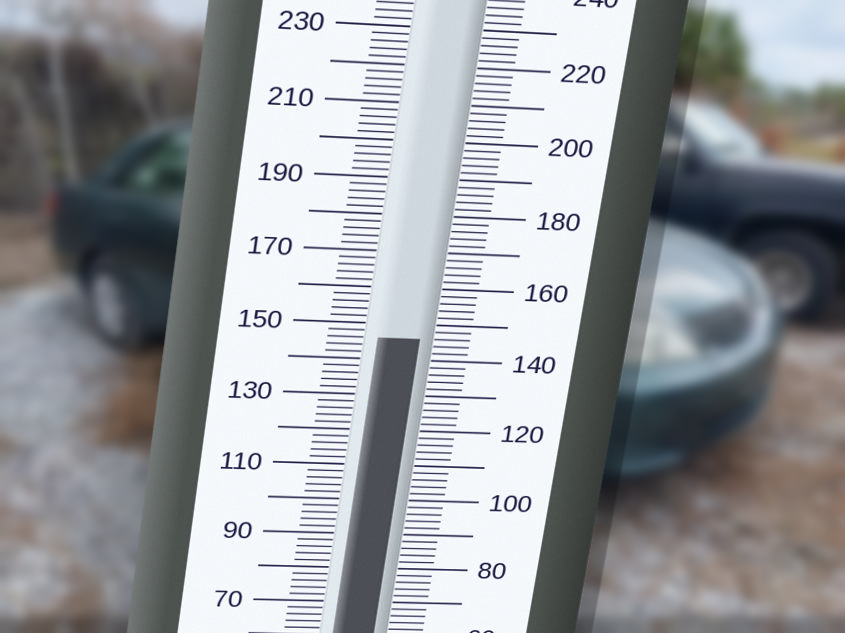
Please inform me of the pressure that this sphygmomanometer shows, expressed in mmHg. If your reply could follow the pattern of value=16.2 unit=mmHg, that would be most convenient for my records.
value=146 unit=mmHg
